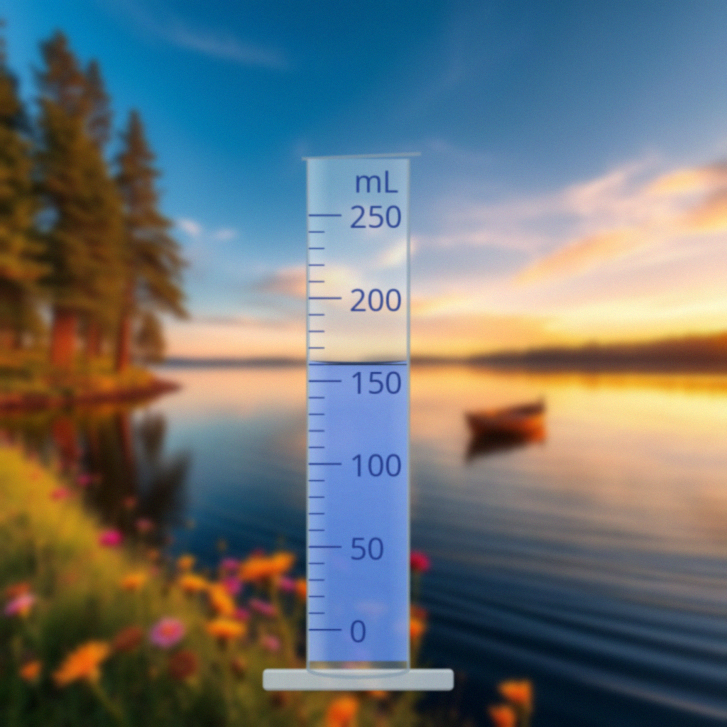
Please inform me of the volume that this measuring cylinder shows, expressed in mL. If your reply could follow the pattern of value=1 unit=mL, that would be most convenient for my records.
value=160 unit=mL
